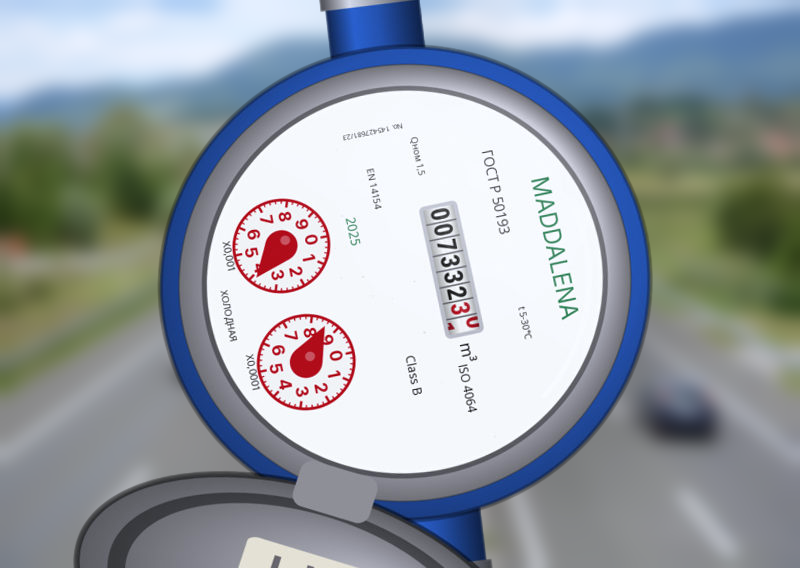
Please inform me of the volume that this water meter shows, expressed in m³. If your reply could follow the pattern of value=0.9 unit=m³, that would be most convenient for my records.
value=7332.3038 unit=m³
